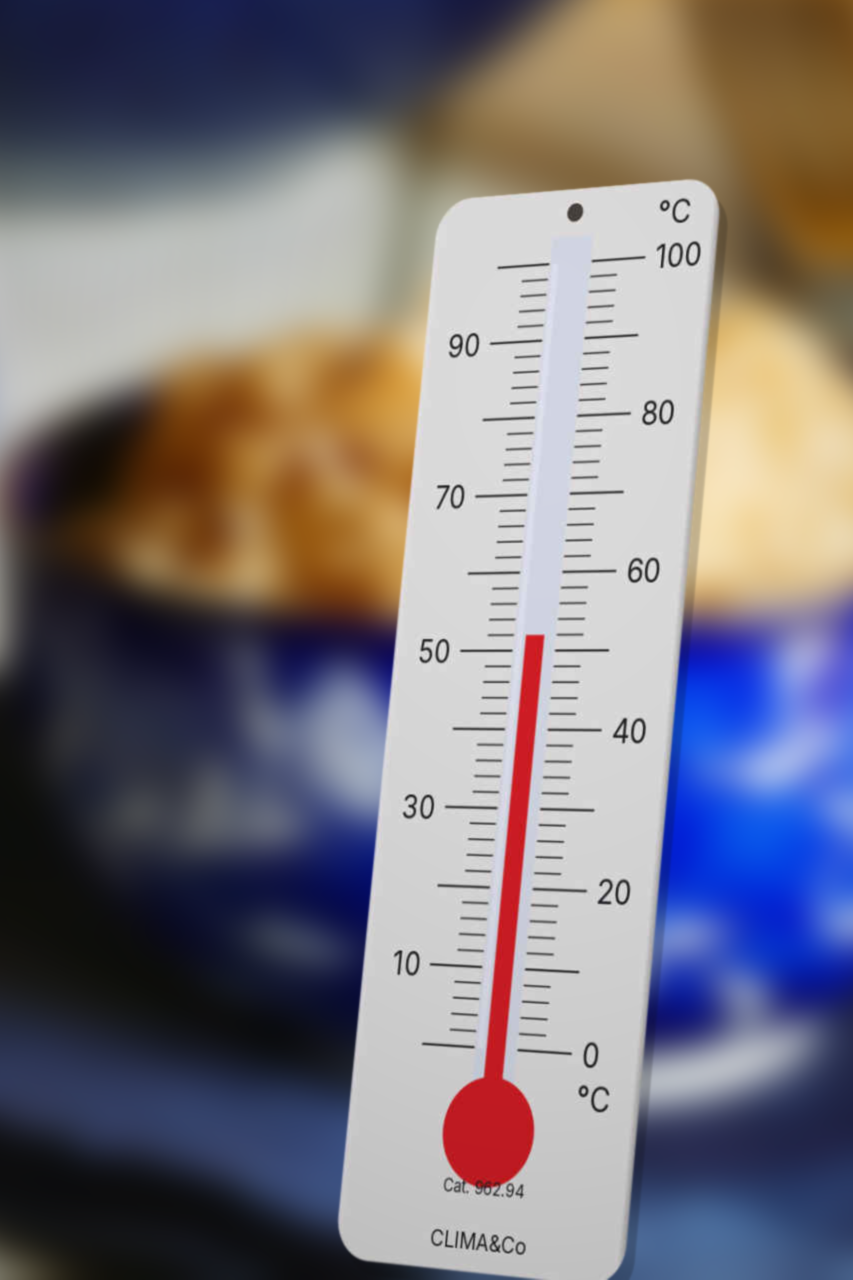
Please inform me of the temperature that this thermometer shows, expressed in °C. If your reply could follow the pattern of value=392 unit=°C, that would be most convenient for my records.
value=52 unit=°C
